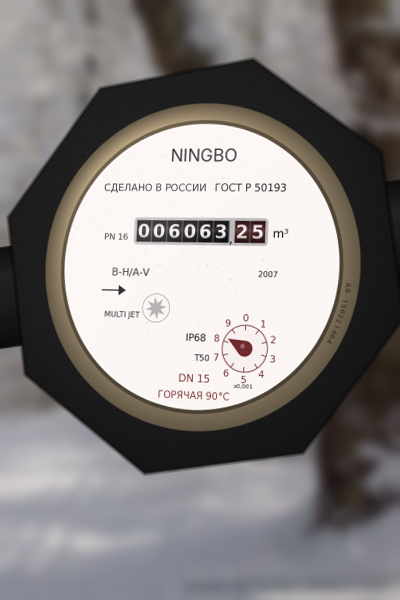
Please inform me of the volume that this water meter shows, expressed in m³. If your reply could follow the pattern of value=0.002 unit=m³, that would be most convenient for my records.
value=6063.258 unit=m³
